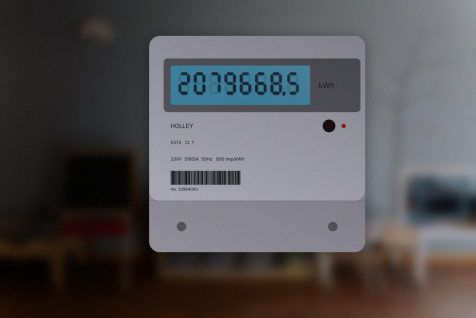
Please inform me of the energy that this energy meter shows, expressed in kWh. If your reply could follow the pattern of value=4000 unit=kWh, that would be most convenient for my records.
value=2079668.5 unit=kWh
